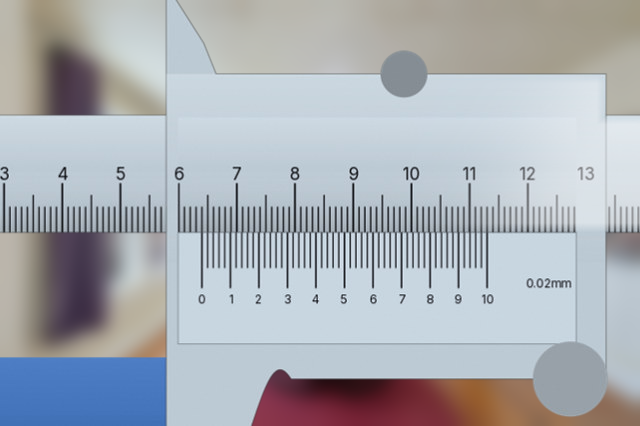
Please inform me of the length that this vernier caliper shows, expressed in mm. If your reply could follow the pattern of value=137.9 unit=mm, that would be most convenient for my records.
value=64.0 unit=mm
